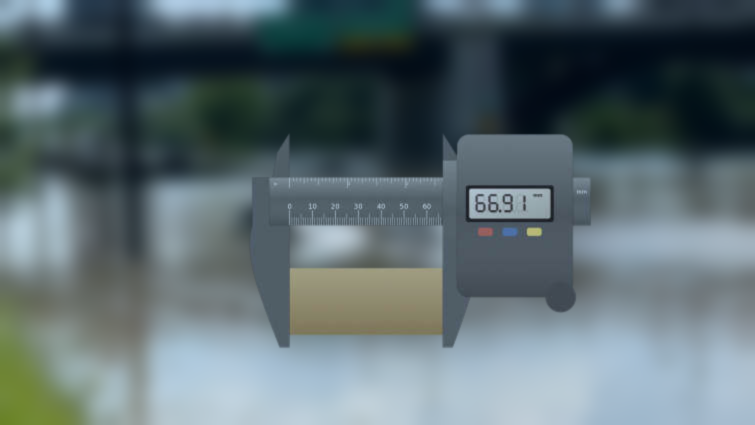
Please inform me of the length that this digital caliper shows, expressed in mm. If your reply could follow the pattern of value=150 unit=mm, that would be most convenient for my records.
value=66.91 unit=mm
